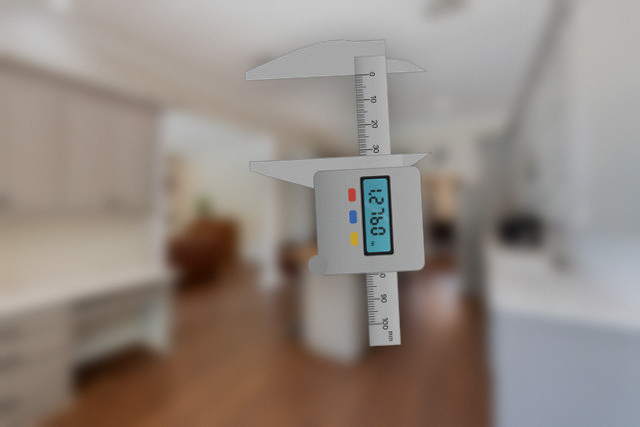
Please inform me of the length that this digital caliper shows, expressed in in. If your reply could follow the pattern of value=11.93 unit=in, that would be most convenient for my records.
value=1.2760 unit=in
